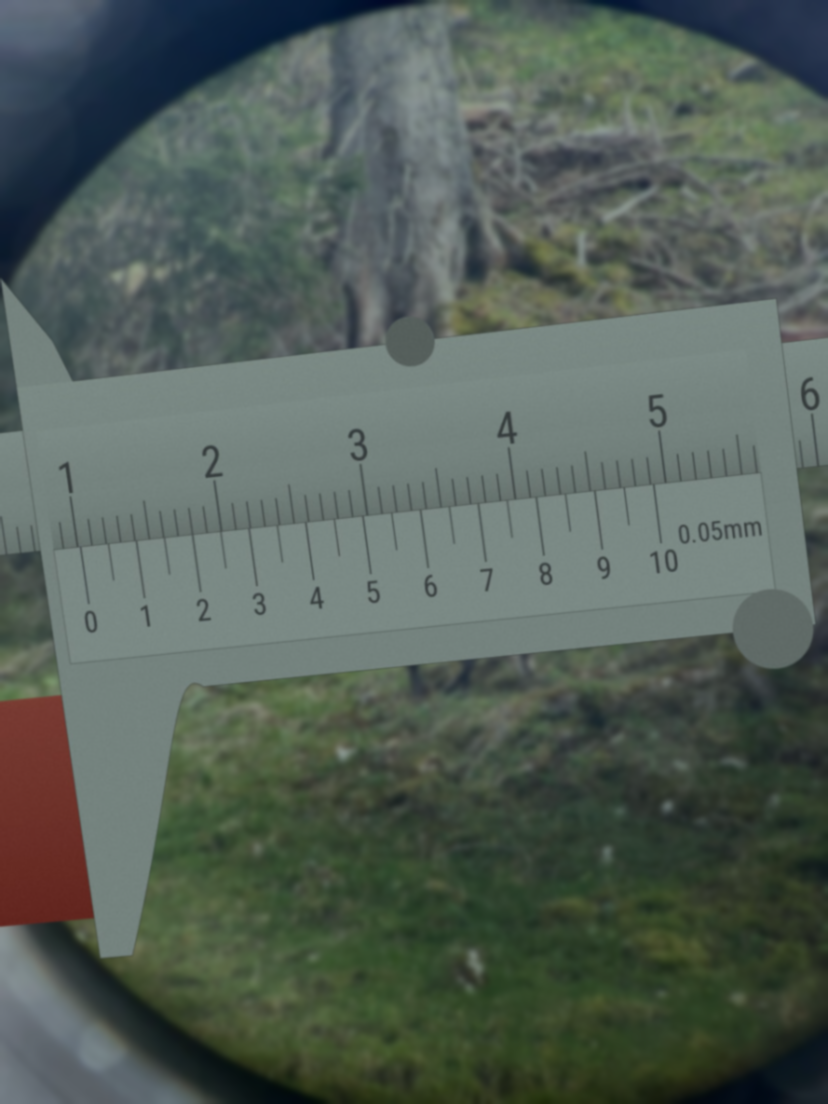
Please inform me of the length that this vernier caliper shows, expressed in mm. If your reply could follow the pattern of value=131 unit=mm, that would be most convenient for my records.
value=10.2 unit=mm
